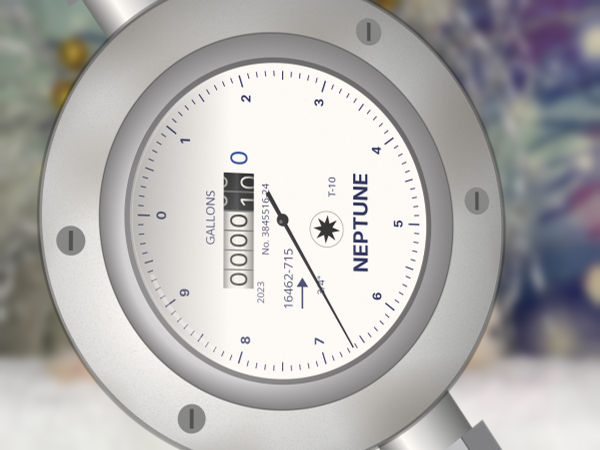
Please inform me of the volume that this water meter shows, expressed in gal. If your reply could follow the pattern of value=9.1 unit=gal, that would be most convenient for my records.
value=96.6 unit=gal
